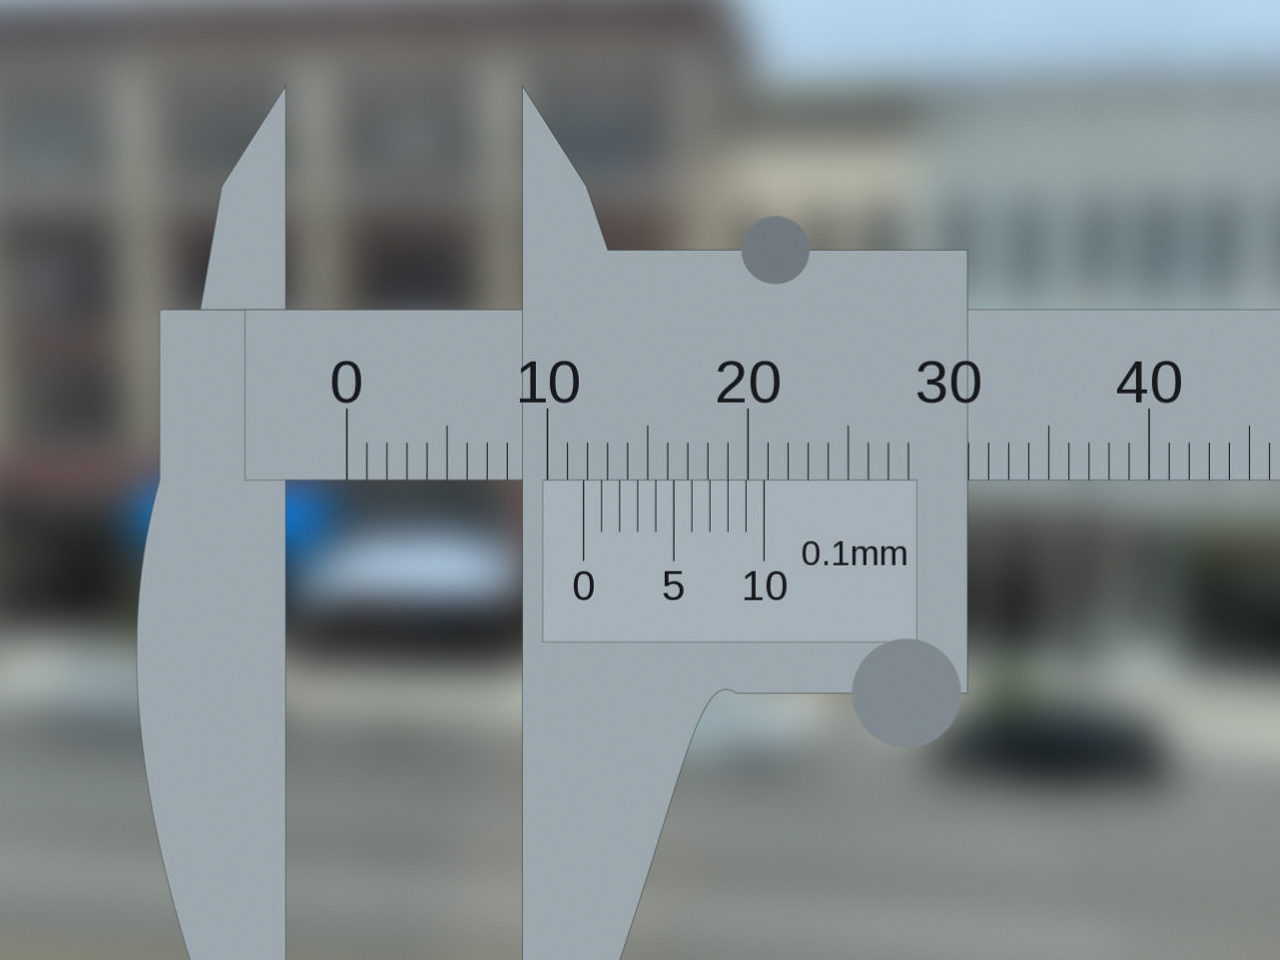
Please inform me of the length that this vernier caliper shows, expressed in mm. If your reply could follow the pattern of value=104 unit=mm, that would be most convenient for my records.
value=11.8 unit=mm
